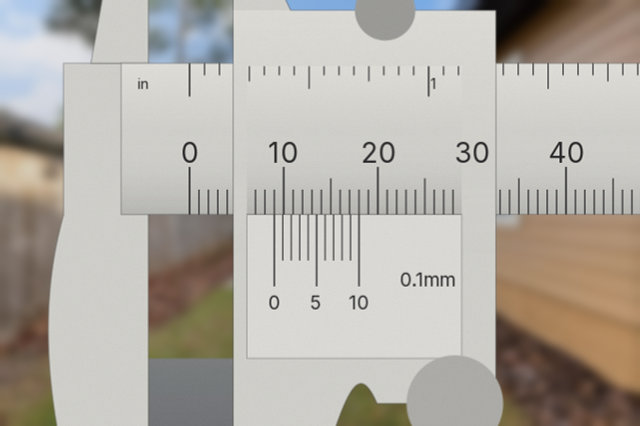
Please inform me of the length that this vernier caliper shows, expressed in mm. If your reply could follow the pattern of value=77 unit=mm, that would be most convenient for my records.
value=9.0 unit=mm
